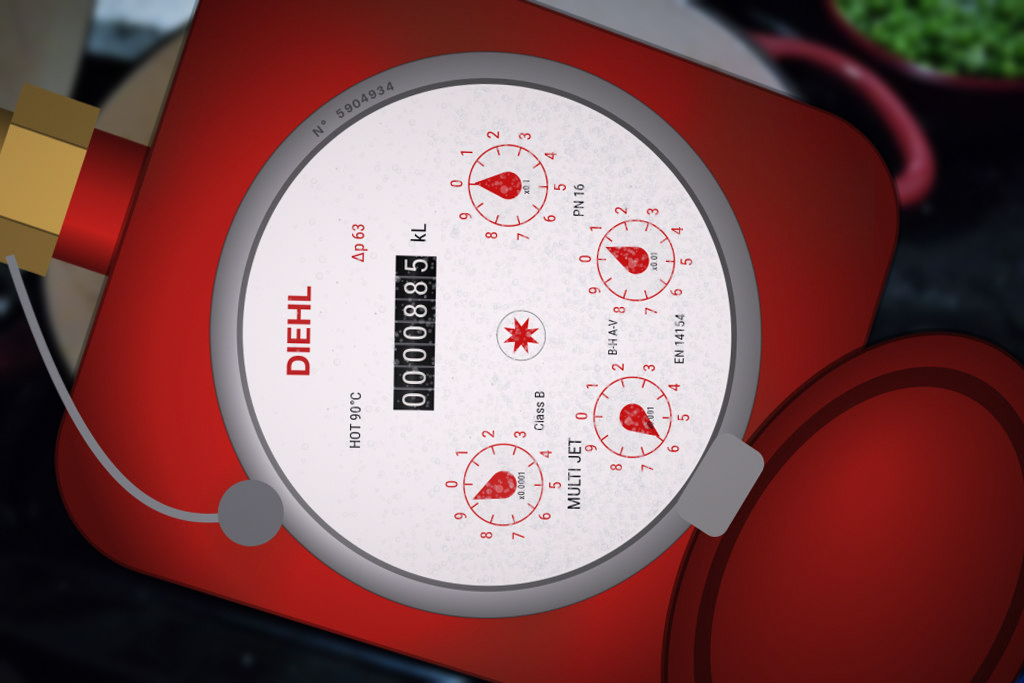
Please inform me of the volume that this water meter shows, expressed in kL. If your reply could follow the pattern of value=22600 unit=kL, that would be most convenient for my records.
value=885.0059 unit=kL
